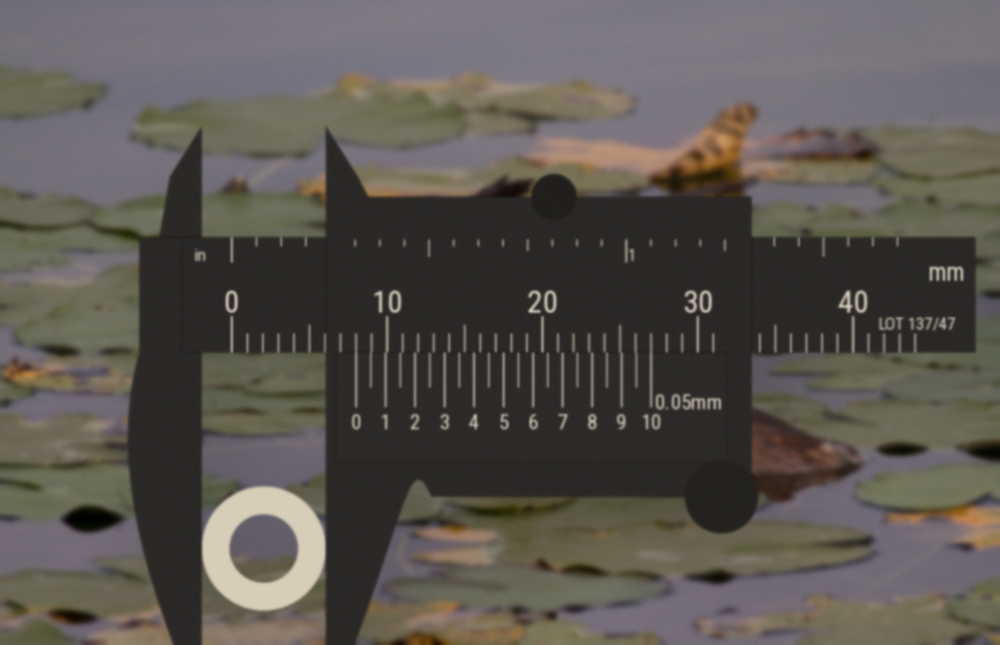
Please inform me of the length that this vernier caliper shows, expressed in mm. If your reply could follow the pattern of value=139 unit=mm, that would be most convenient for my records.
value=8.0 unit=mm
